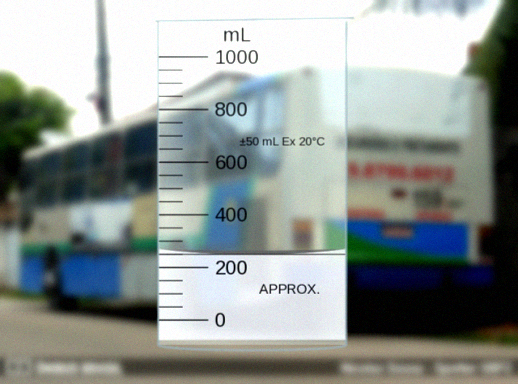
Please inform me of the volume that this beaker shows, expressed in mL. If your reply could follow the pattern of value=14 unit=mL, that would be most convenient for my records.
value=250 unit=mL
